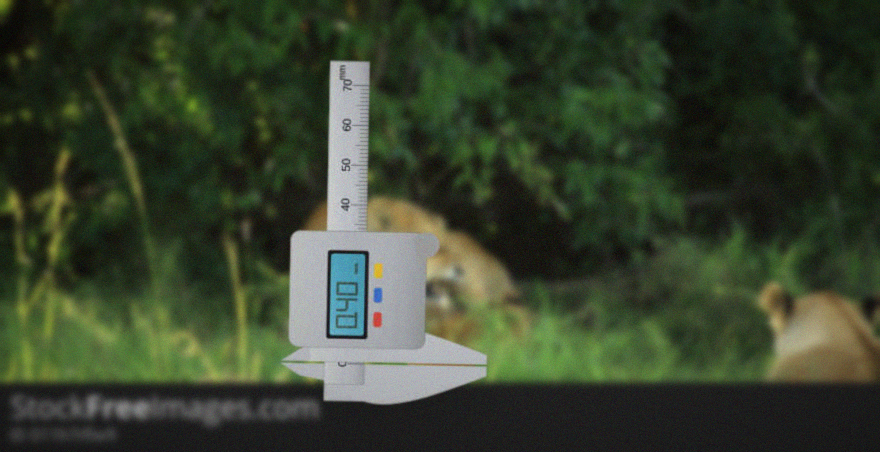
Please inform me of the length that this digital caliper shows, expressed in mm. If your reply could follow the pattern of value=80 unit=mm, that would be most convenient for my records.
value=0.40 unit=mm
